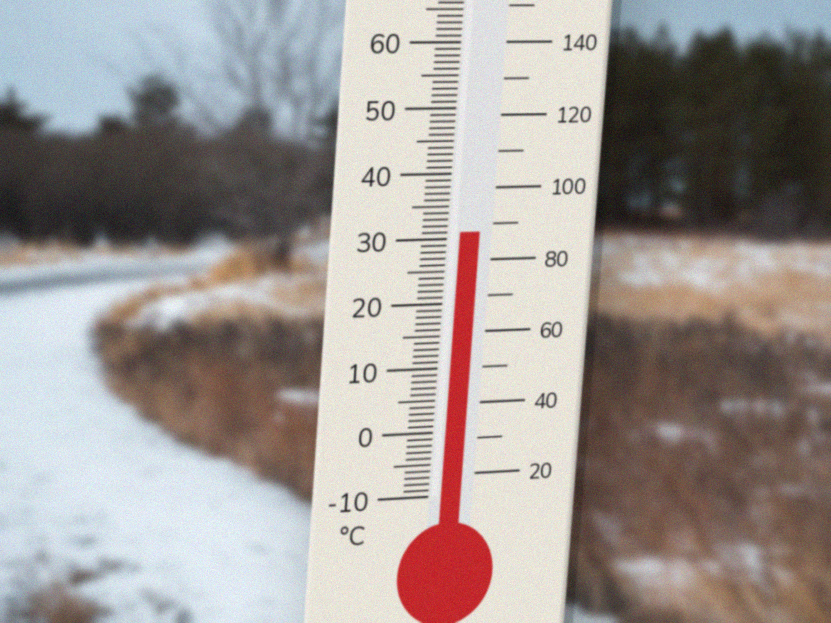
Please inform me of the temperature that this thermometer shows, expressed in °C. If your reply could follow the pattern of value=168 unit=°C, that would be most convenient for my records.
value=31 unit=°C
